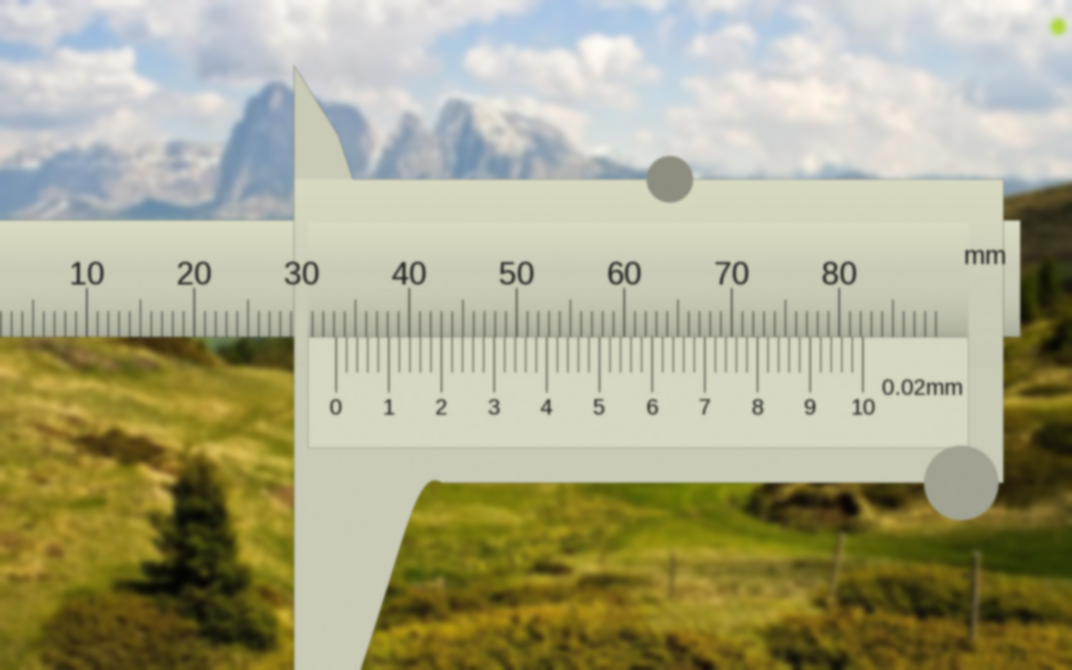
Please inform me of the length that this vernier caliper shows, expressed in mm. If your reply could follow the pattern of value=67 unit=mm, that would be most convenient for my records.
value=33.2 unit=mm
